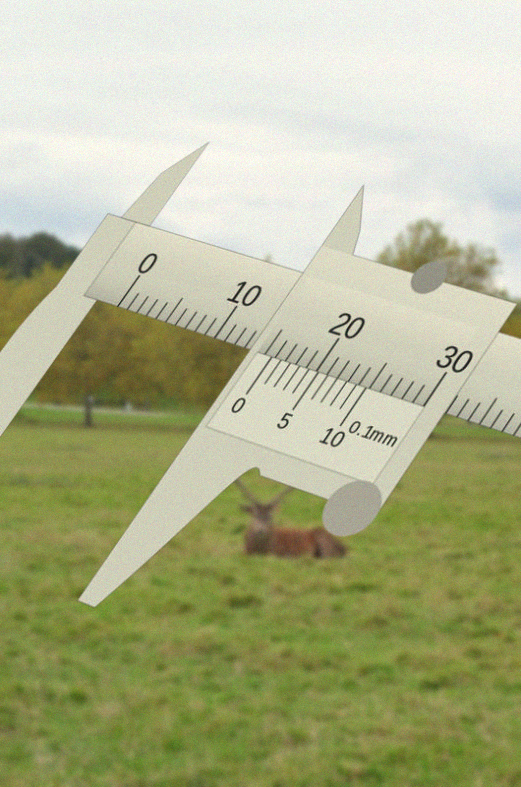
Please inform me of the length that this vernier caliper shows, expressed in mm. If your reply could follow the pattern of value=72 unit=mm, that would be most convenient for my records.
value=15.7 unit=mm
